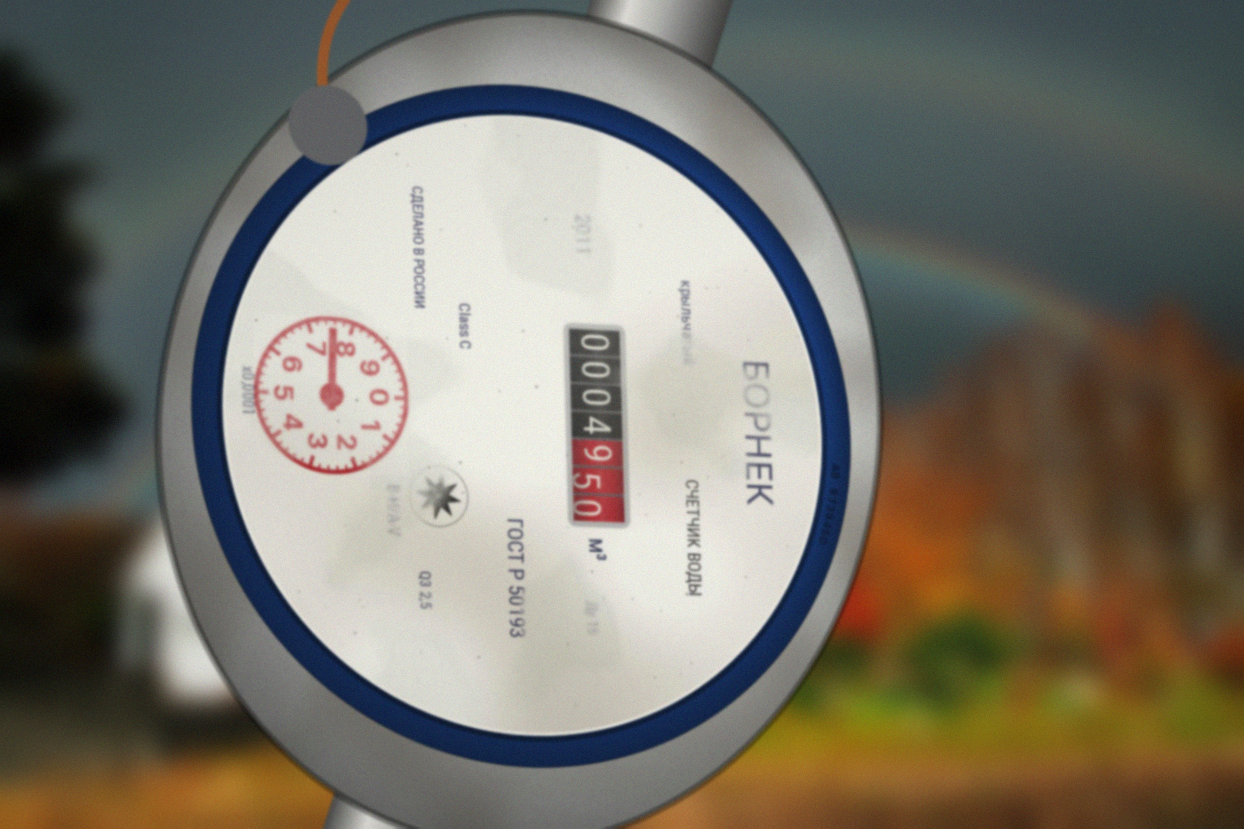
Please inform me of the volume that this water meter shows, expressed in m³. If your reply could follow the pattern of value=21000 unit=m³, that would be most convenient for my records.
value=4.9497 unit=m³
